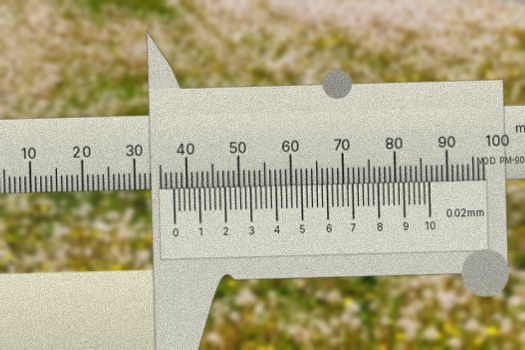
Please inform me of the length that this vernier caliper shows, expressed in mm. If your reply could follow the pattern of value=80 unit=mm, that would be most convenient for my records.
value=37.5 unit=mm
